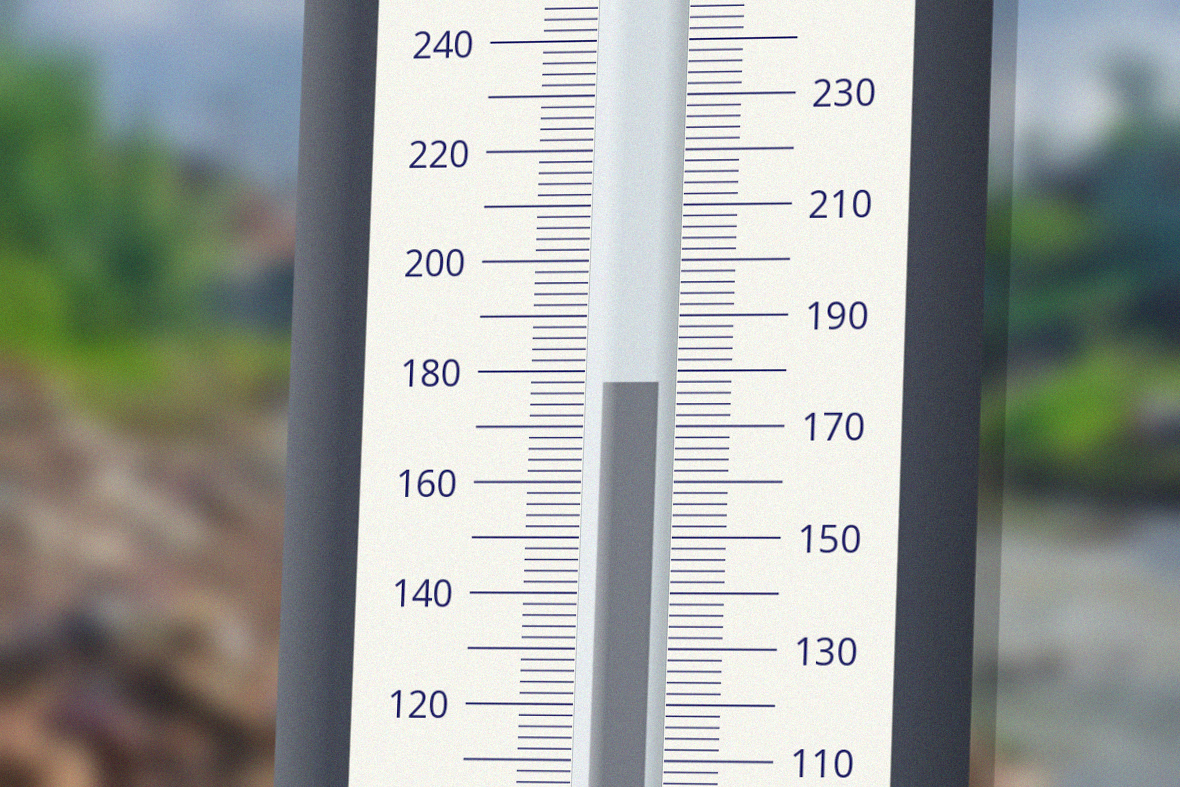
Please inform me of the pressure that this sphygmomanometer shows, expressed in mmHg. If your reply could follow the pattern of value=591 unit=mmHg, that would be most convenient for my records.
value=178 unit=mmHg
